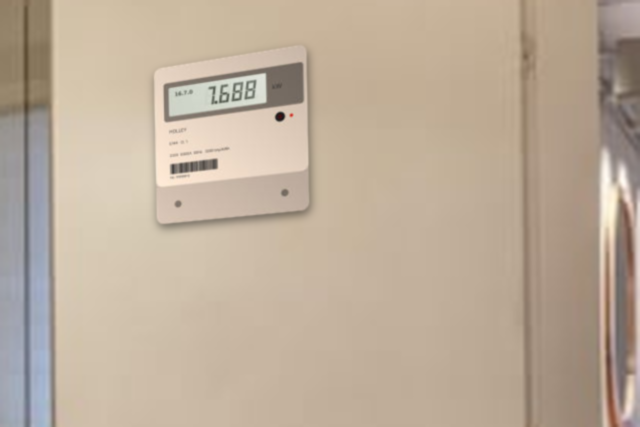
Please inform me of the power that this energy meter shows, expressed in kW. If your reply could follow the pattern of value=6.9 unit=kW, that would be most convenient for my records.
value=7.688 unit=kW
